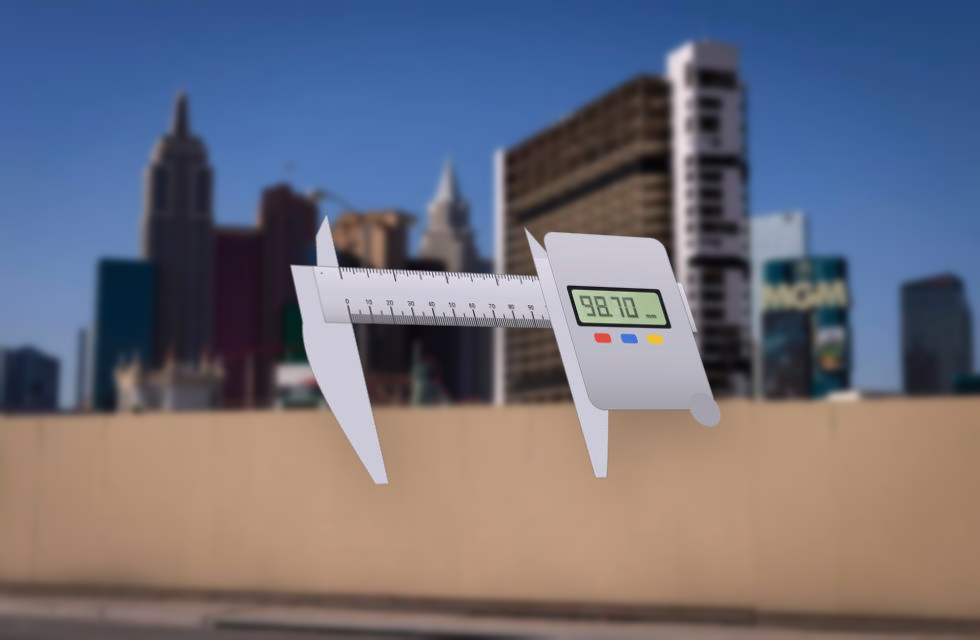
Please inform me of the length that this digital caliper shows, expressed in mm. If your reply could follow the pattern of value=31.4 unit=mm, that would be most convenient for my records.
value=98.70 unit=mm
